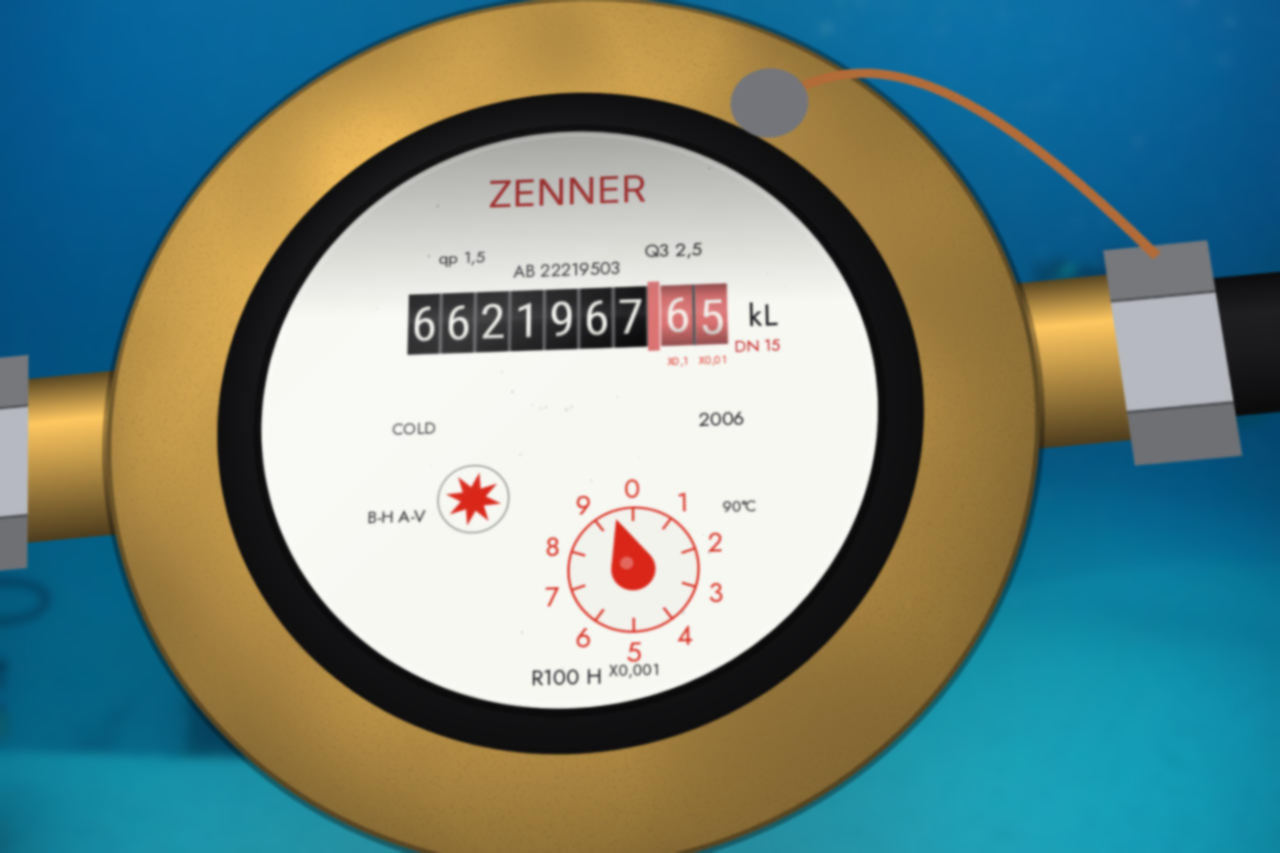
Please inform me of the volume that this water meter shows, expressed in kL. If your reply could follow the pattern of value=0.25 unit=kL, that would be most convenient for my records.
value=6621967.649 unit=kL
